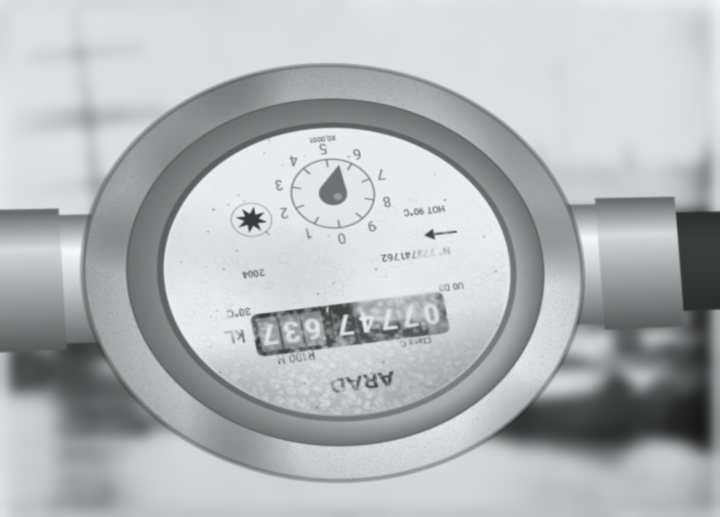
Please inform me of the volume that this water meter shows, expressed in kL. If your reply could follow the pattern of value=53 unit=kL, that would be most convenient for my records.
value=7747.6375 unit=kL
